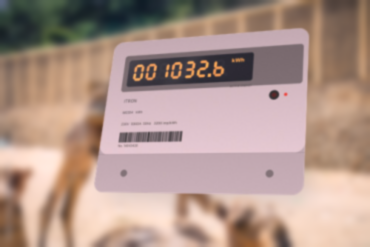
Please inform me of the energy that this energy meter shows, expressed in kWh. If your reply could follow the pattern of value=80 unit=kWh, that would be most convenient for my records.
value=1032.6 unit=kWh
